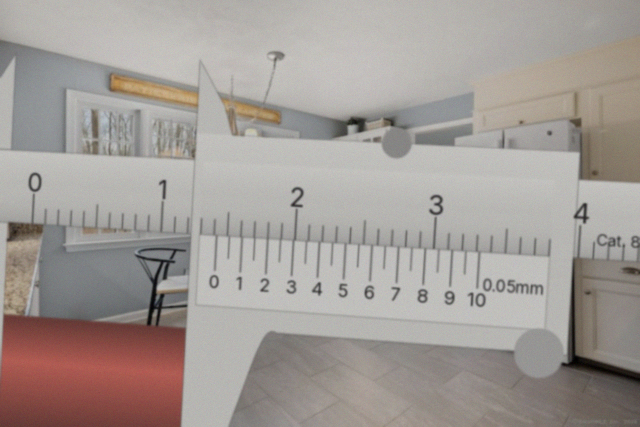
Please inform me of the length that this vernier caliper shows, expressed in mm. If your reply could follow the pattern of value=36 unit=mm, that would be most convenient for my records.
value=14.2 unit=mm
